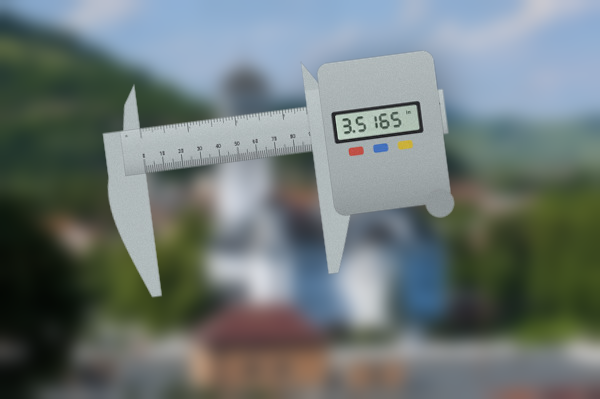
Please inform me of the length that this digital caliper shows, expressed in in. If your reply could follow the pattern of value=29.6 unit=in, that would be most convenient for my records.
value=3.5165 unit=in
